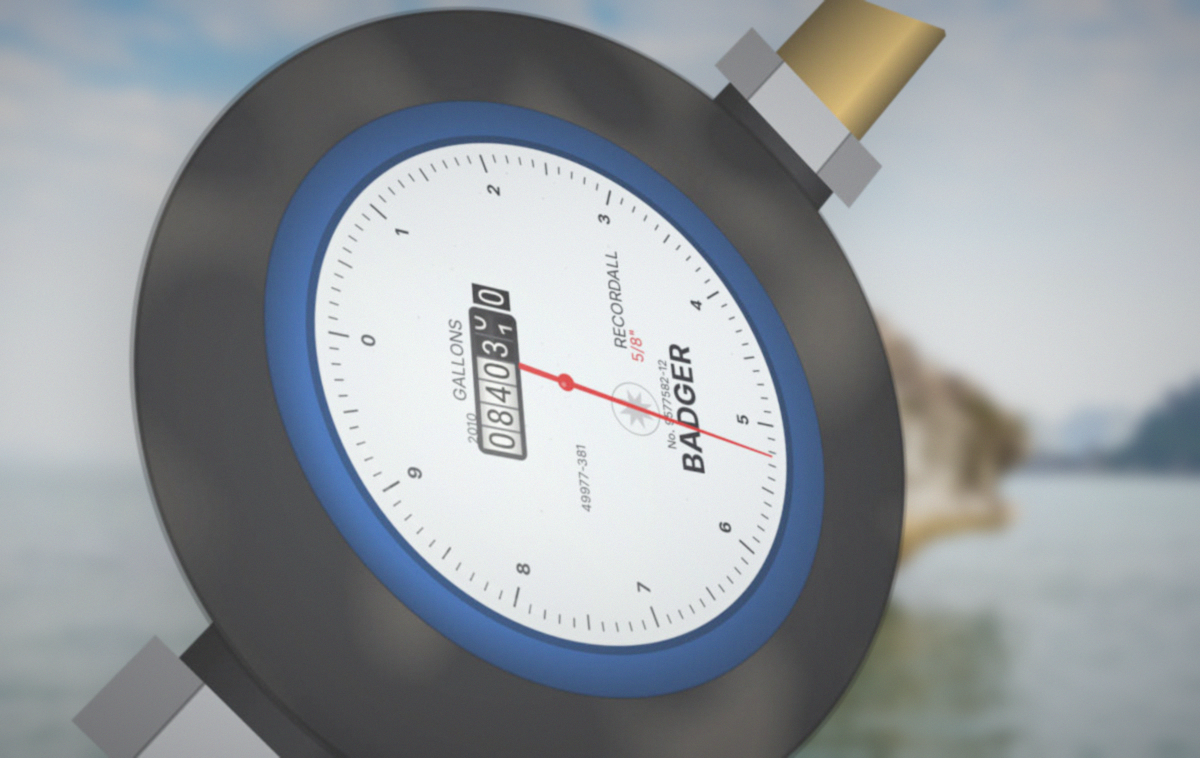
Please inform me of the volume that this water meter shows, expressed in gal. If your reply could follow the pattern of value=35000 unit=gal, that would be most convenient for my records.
value=840305.2 unit=gal
